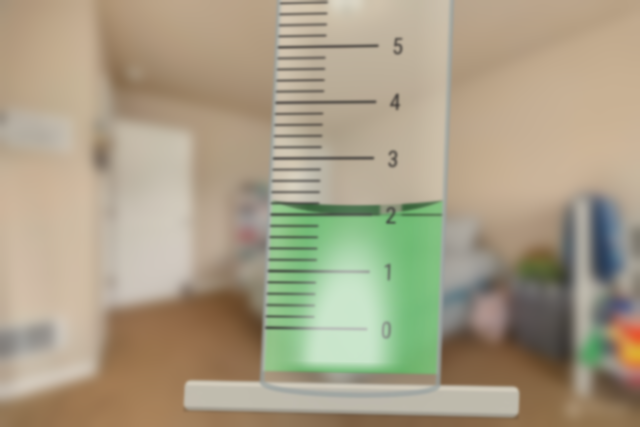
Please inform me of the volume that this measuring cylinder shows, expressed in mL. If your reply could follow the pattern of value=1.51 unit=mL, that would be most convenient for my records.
value=2 unit=mL
